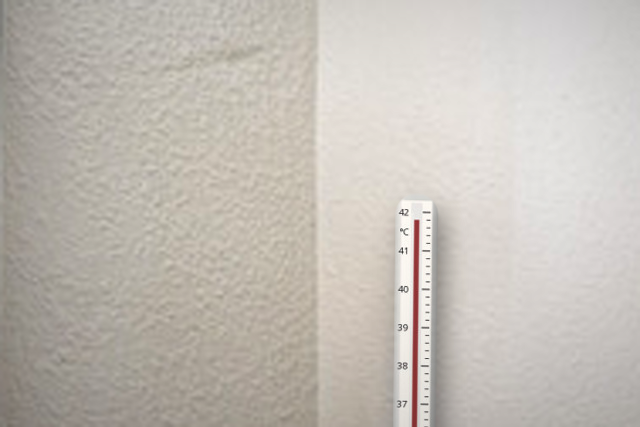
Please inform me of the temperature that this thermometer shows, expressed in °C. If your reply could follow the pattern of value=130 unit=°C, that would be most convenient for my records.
value=41.8 unit=°C
